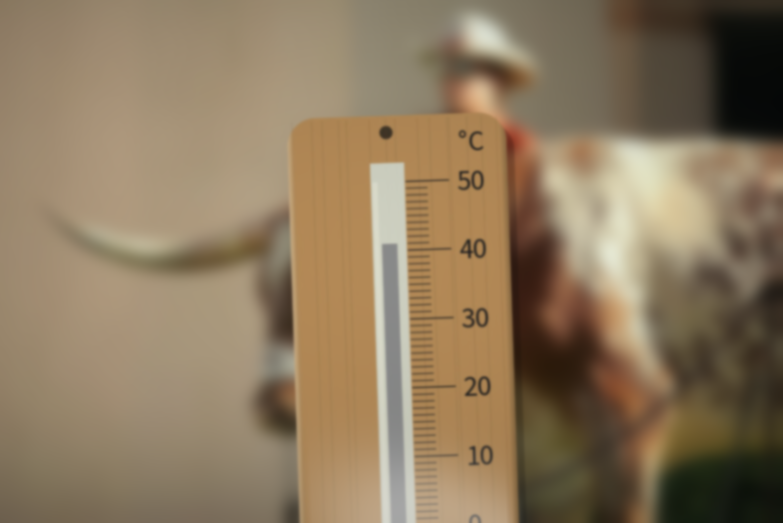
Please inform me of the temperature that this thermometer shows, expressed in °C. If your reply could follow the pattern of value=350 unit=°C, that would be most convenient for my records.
value=41 unit=°C
